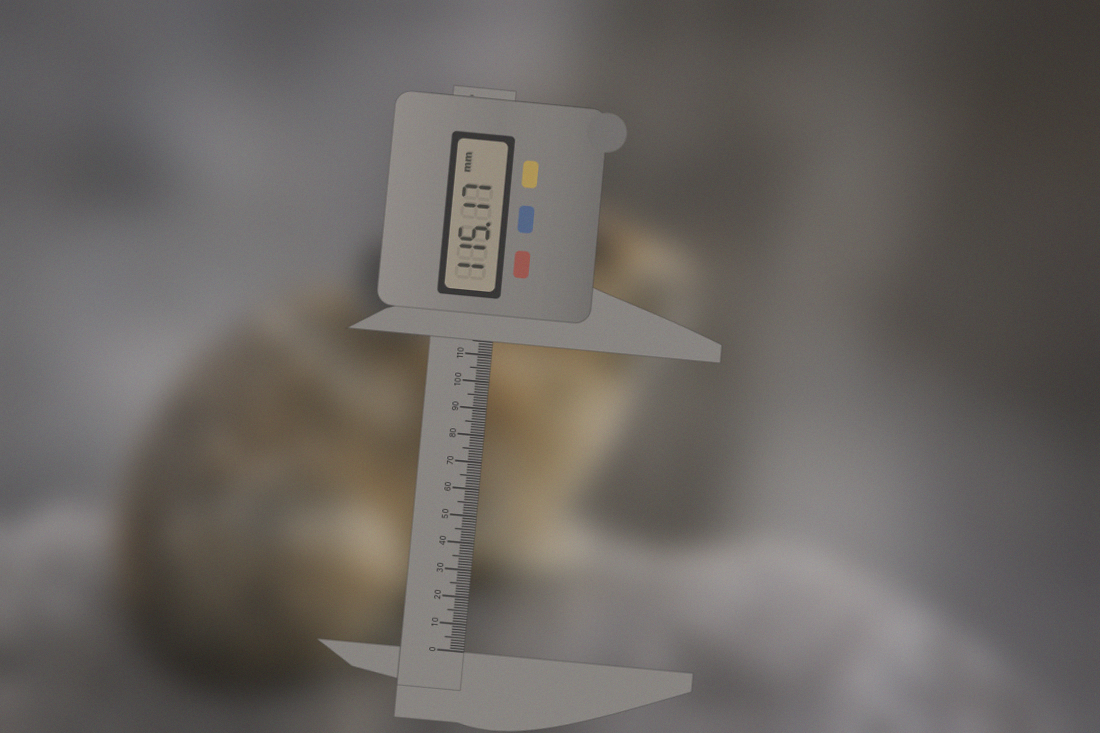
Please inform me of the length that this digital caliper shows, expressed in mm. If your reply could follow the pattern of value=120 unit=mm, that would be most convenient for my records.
value=115.17 unit=mm
